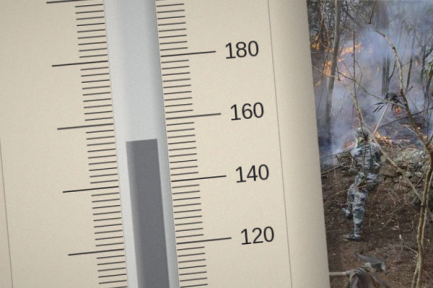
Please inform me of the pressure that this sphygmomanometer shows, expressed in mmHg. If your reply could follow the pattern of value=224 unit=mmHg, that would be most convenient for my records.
value=154 unit=mmHg
